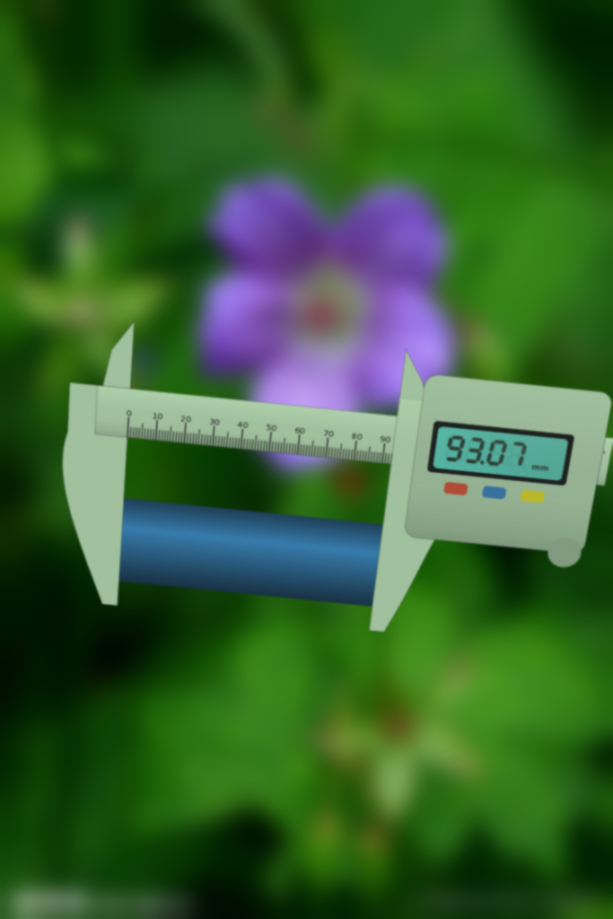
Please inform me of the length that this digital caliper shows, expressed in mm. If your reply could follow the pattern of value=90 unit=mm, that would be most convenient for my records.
value=93.07 unit=mm
